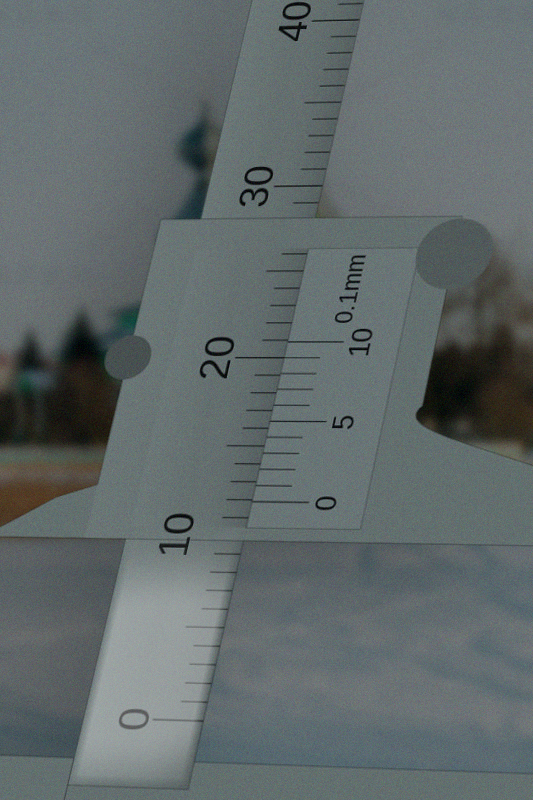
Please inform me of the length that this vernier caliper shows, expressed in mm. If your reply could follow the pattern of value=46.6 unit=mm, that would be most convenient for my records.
value=11.9 unit=mm
